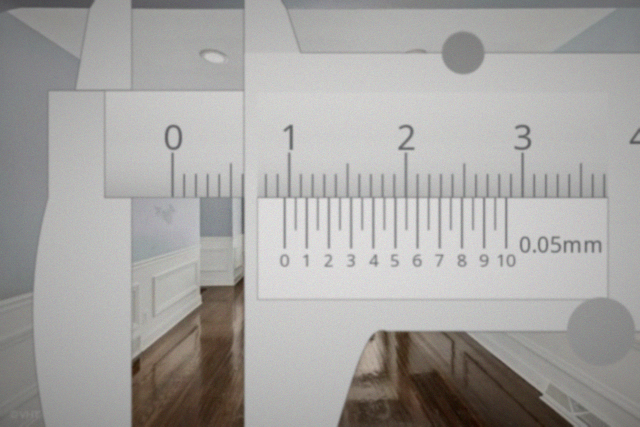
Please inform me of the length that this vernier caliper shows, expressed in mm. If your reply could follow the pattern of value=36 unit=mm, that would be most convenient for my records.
value=9.6 unit=mm
